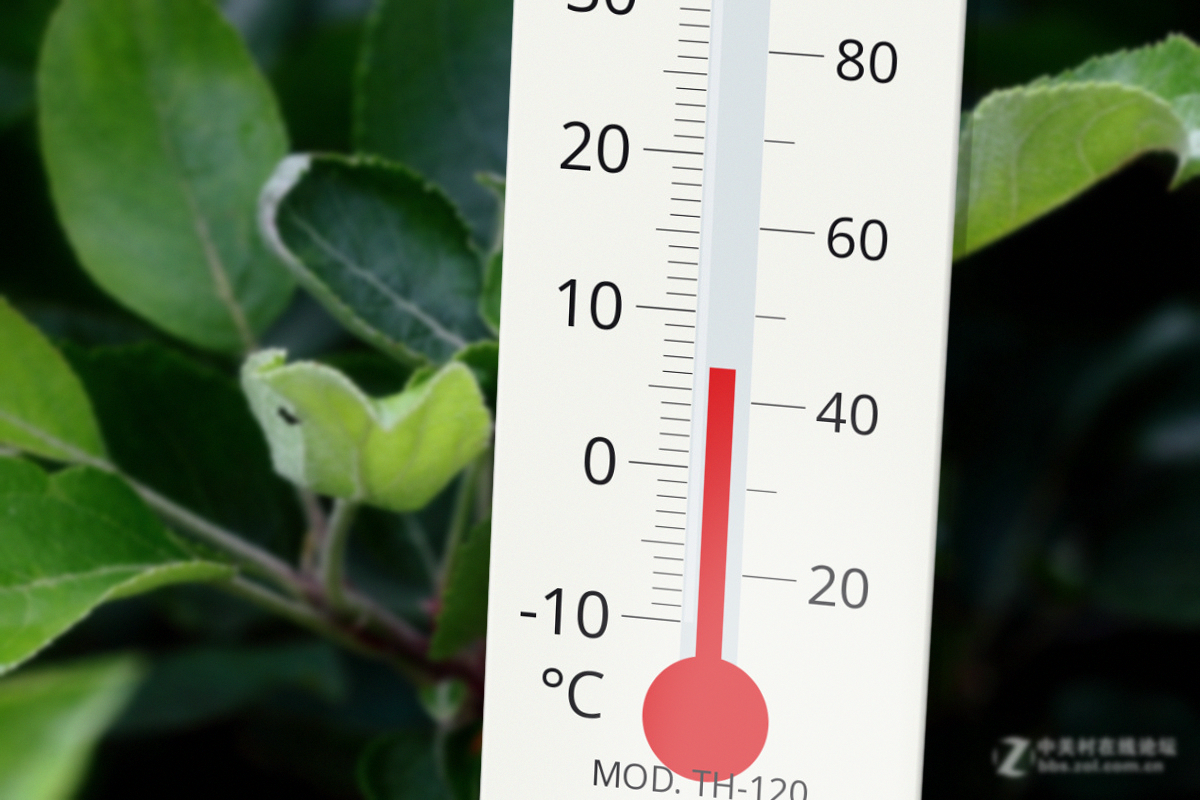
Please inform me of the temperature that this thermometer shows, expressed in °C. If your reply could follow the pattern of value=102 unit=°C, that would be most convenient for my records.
value=6.5 unit=°C
